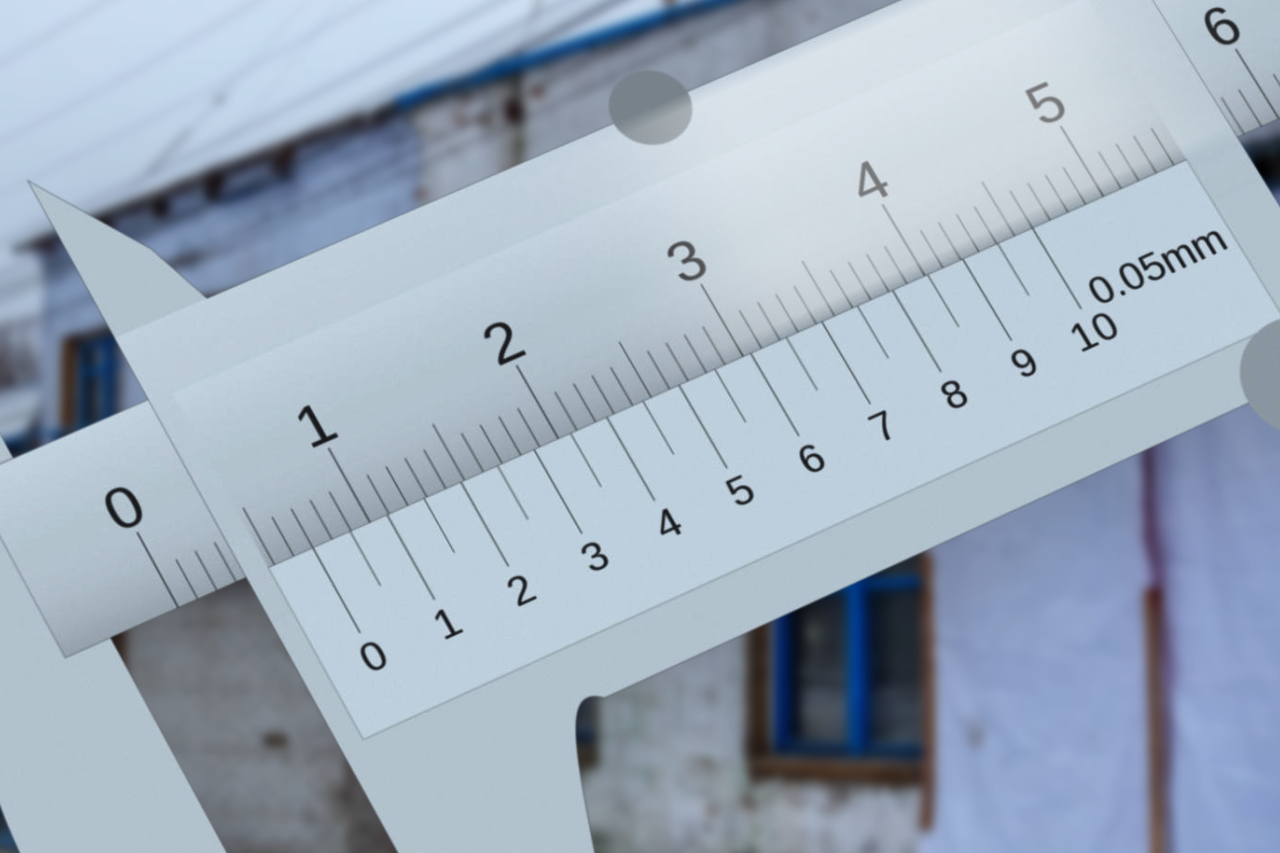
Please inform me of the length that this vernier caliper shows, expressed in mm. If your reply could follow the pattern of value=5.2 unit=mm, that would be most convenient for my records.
value=7.0 unit=mm
